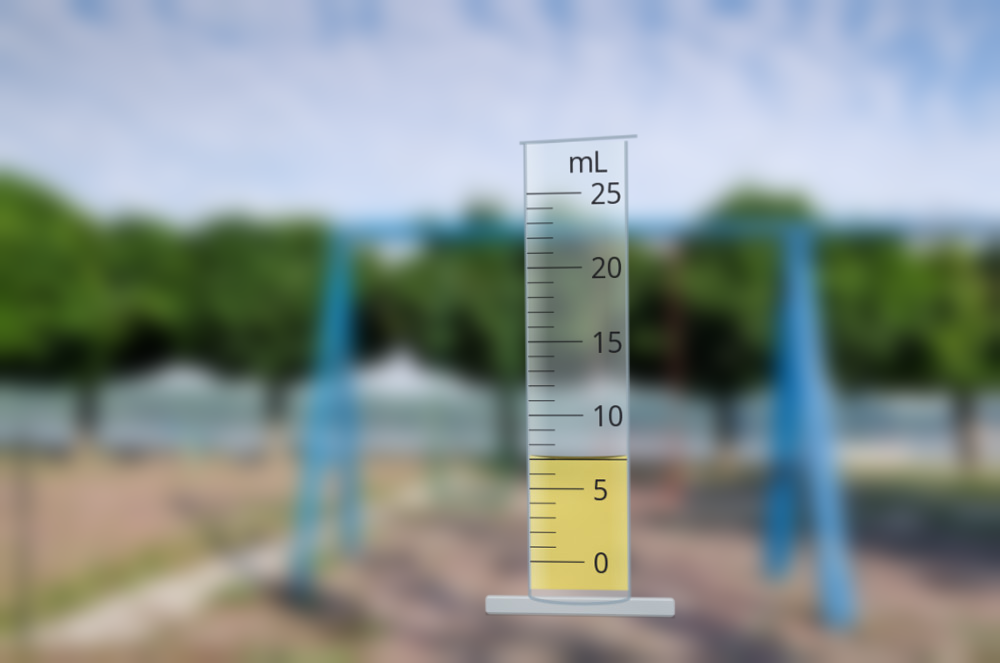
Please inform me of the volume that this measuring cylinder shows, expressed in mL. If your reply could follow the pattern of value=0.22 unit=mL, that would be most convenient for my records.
value=7 unit=mL
